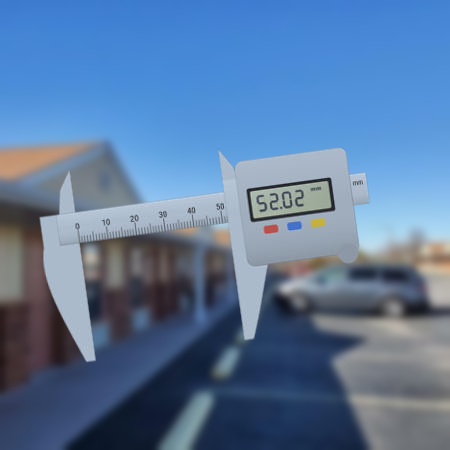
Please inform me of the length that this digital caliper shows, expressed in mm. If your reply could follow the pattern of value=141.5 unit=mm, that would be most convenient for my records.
value=52.02 unit=mm
